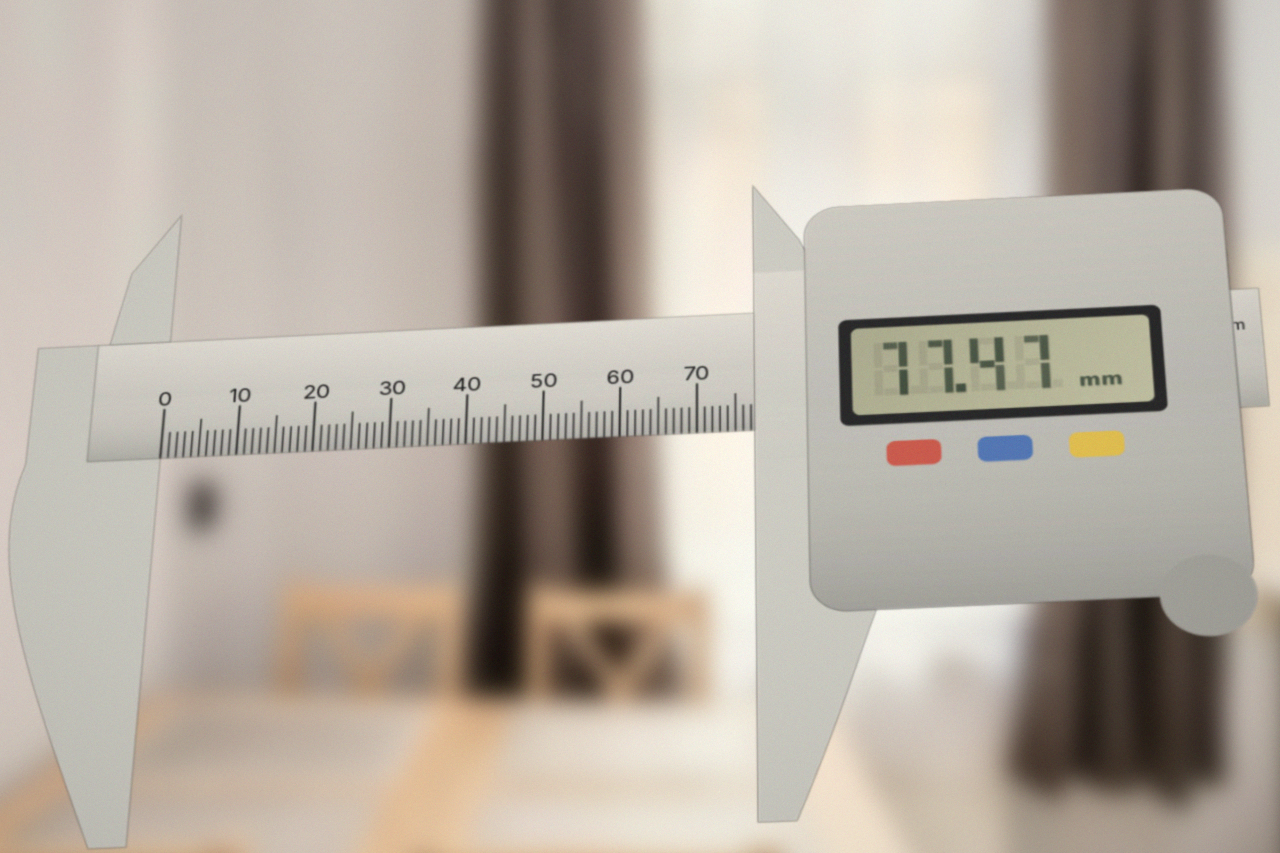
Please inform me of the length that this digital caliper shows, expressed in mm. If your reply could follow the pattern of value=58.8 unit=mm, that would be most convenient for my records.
value=77.47 unit=mm
